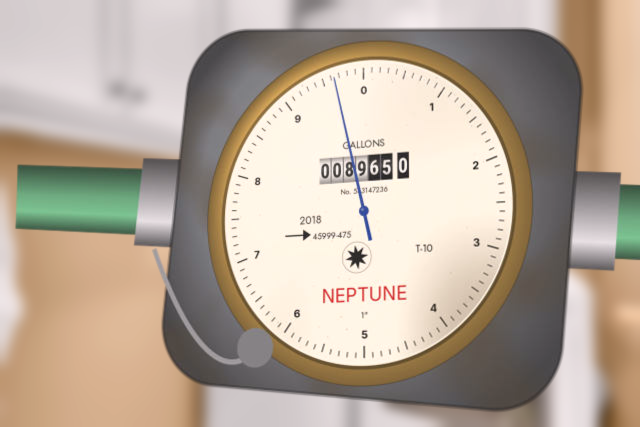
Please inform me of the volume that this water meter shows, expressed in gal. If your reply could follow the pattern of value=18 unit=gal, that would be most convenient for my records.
value=89649.6 unit=gal
